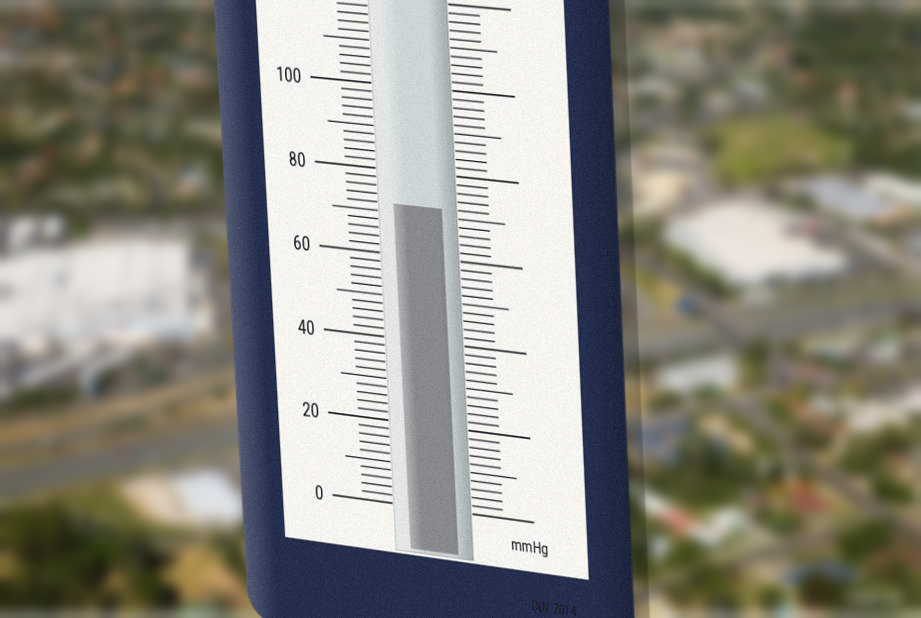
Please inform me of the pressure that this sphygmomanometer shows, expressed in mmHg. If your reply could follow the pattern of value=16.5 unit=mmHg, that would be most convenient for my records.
value=72 unit=mmHg
